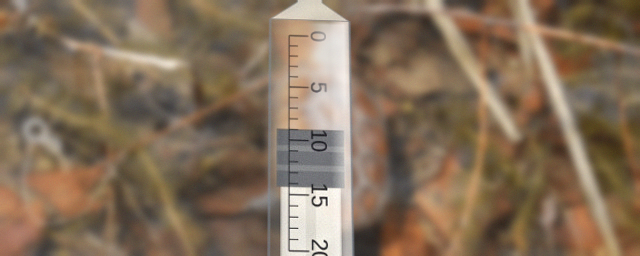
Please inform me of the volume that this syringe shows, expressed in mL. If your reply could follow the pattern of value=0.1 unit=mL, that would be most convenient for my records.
value=9 unit=mL
